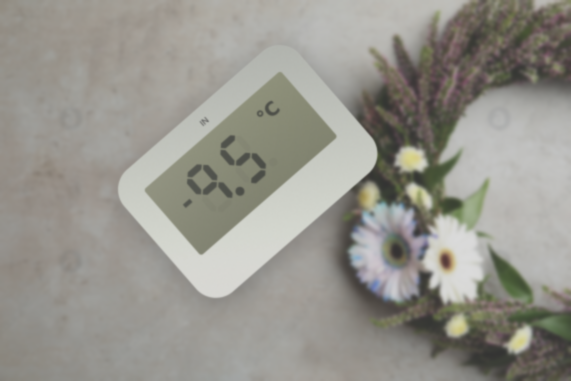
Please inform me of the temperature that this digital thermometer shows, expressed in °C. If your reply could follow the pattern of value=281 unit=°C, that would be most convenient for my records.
value=-9.5 unit=°C
